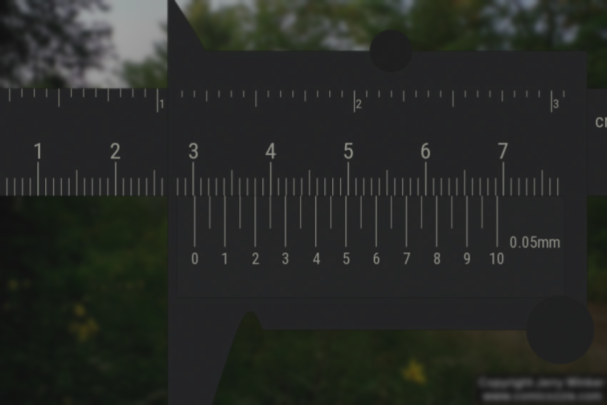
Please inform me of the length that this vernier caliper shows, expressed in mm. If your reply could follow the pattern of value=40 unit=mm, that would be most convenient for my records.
value=30.2 unit=mm
